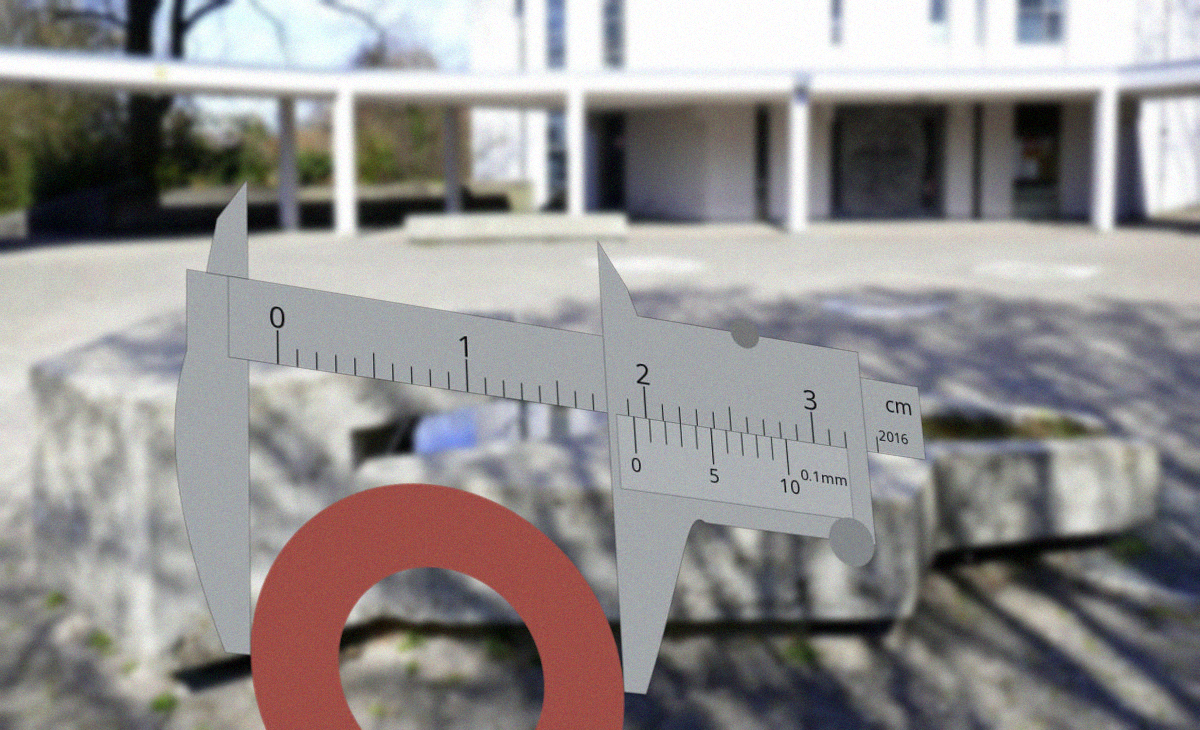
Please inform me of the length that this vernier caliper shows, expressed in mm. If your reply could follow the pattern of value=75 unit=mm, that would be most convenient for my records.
value=19.3 unit=mm
